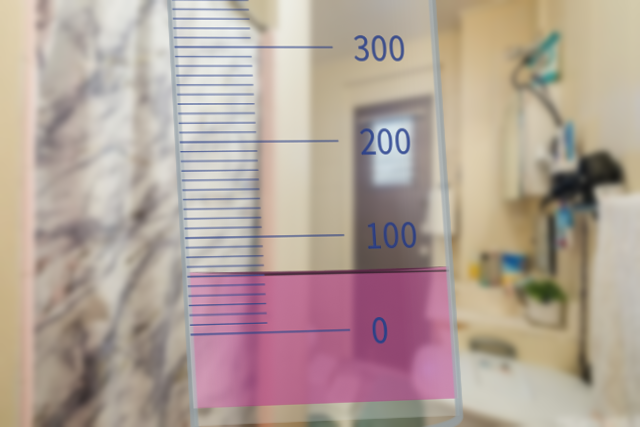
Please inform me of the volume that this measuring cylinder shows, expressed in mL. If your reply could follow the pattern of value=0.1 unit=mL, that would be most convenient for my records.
value=60 unit=mL
